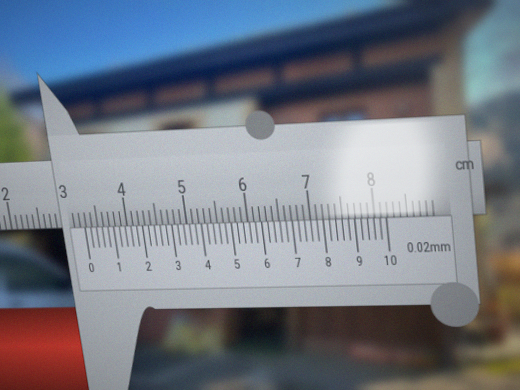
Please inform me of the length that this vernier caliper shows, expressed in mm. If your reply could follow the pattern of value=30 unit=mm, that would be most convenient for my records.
value=32.8 unit=mm
